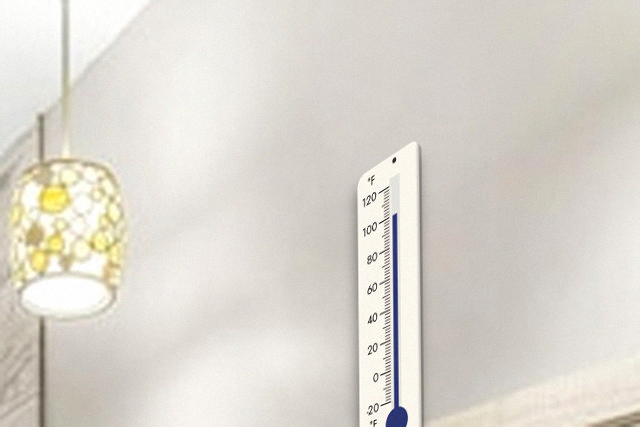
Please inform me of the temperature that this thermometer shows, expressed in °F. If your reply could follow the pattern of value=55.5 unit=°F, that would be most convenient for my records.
value=100 unit=°F
